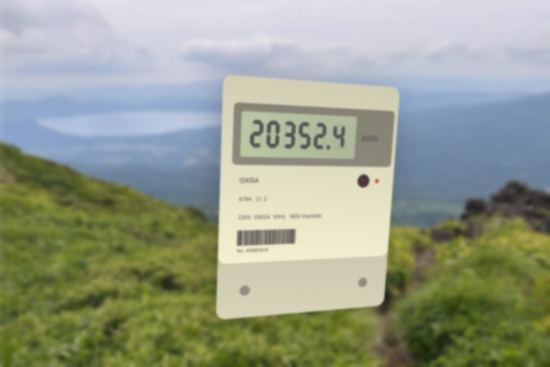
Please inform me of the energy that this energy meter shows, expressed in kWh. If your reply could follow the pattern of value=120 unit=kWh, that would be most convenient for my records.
value=20352.4 unit=kWh
